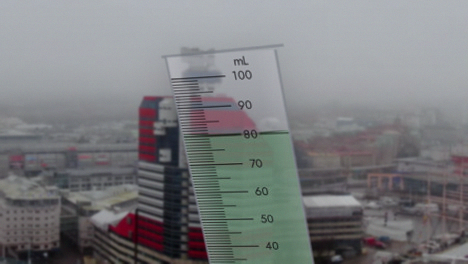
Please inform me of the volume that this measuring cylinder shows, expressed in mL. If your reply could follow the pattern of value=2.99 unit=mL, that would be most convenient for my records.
value=80 unit=mL
